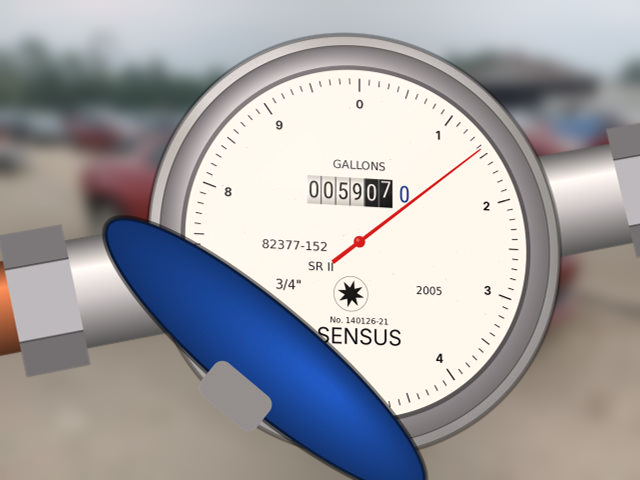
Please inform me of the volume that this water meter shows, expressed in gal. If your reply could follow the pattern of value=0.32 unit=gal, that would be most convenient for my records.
value=59071.4 unit=gal
